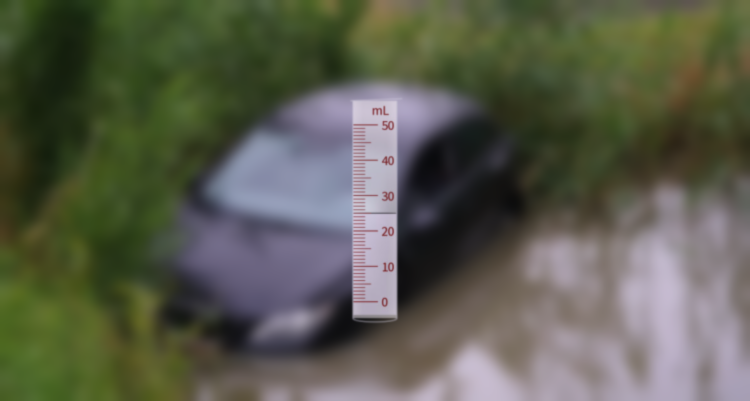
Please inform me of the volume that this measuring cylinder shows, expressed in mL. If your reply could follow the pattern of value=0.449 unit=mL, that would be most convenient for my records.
value=25 unit=mL
